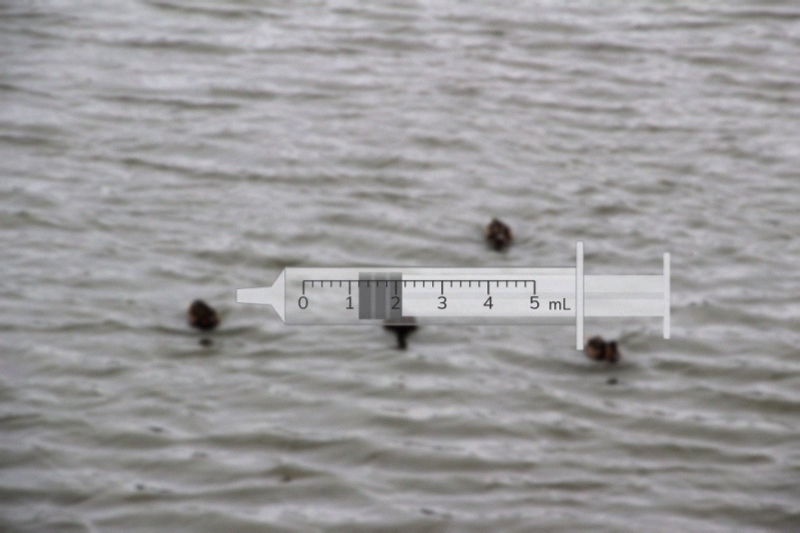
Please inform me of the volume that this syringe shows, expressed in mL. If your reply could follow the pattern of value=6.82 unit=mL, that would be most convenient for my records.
value=1.2 unit=mL
